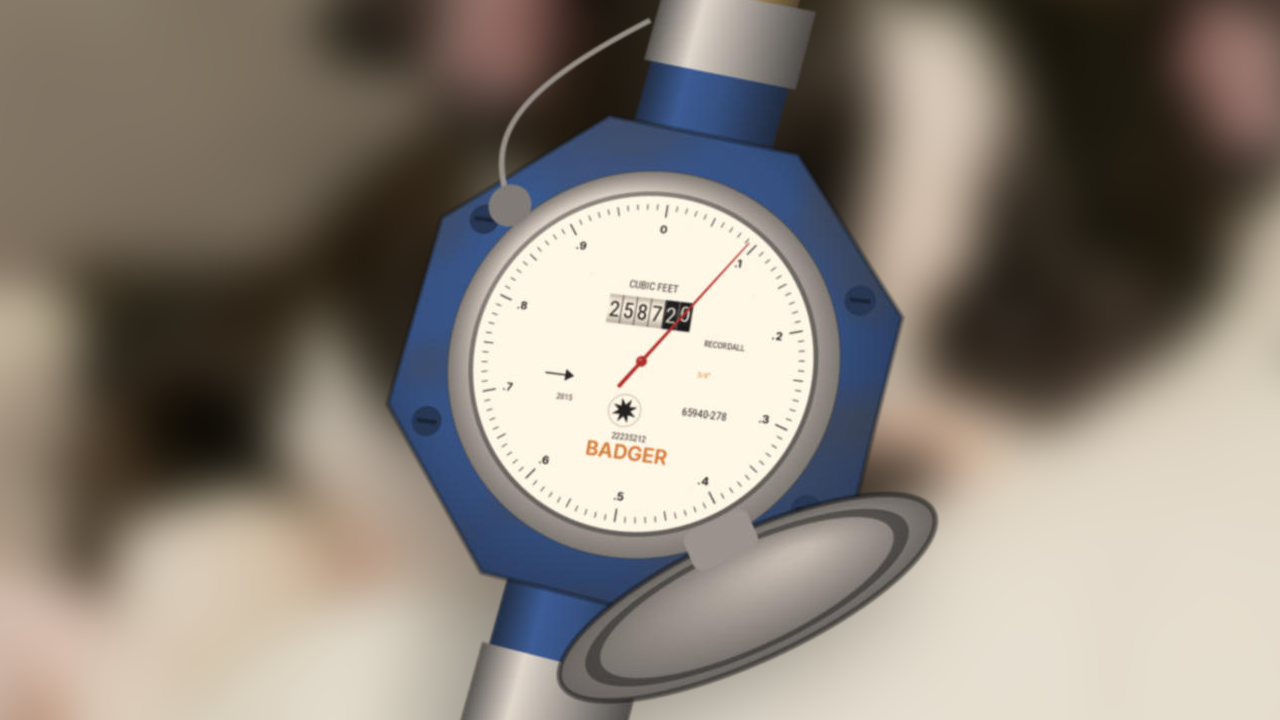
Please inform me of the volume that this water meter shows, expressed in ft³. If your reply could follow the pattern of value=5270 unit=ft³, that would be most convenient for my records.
value=258720.09 unit=ft³
